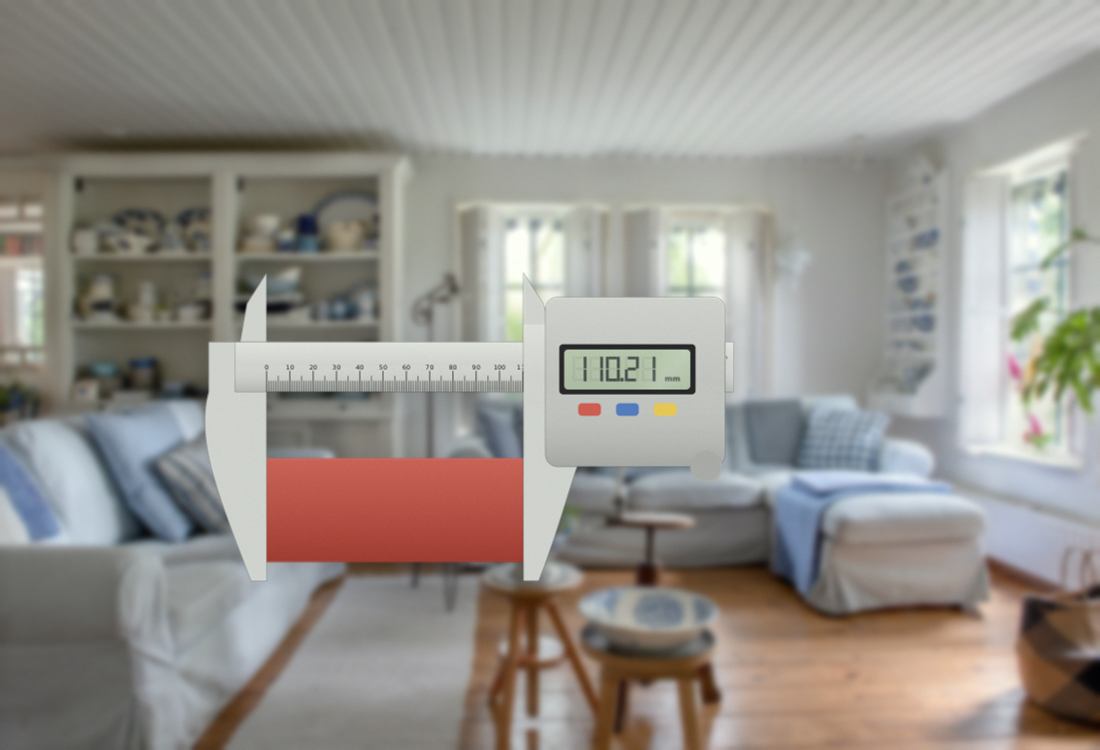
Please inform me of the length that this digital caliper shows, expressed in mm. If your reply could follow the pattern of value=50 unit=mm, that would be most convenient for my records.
value=110.21 unit=mm
